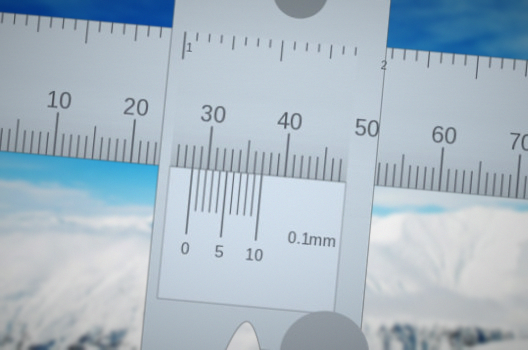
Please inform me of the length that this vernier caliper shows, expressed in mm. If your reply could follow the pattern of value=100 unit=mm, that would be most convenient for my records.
value=28.0 unit=mm
